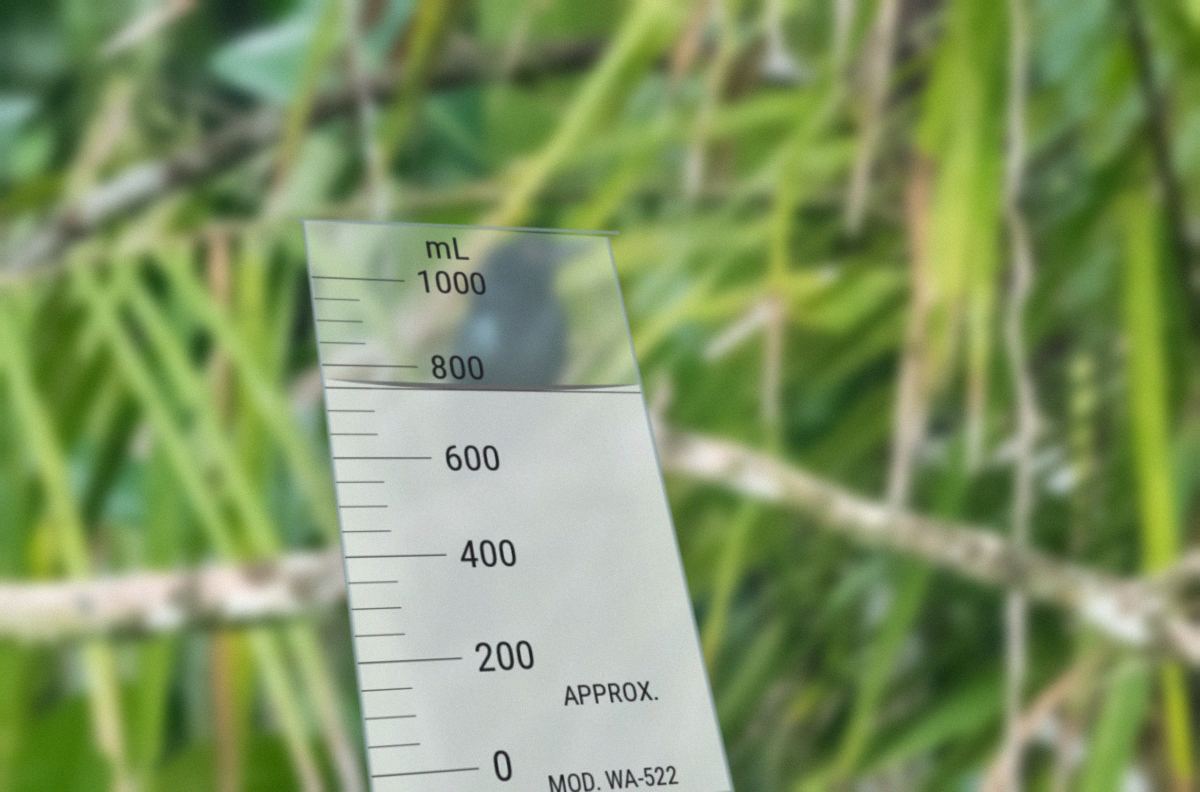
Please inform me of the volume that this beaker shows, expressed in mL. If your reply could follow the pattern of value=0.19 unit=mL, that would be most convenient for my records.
value=750 unit=mL
